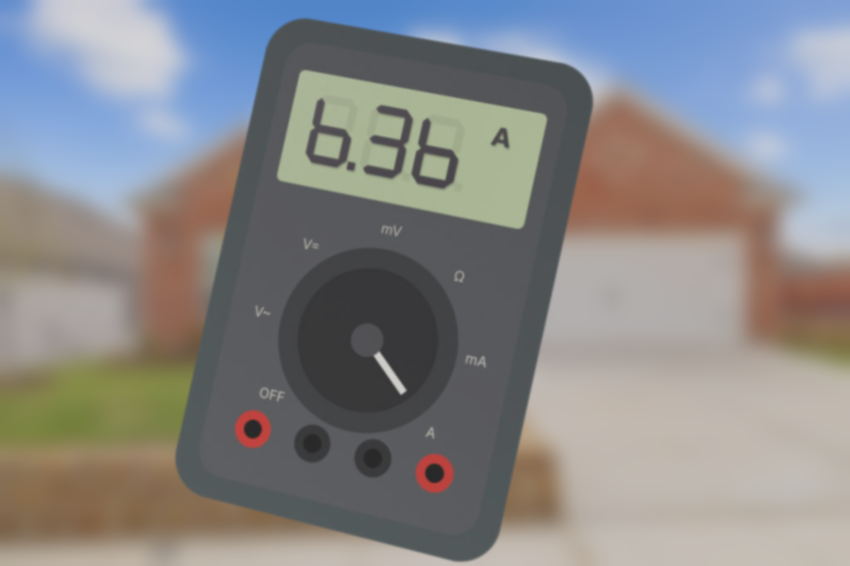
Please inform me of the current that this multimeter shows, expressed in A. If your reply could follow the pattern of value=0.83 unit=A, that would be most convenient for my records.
value=6.36 unit=A
